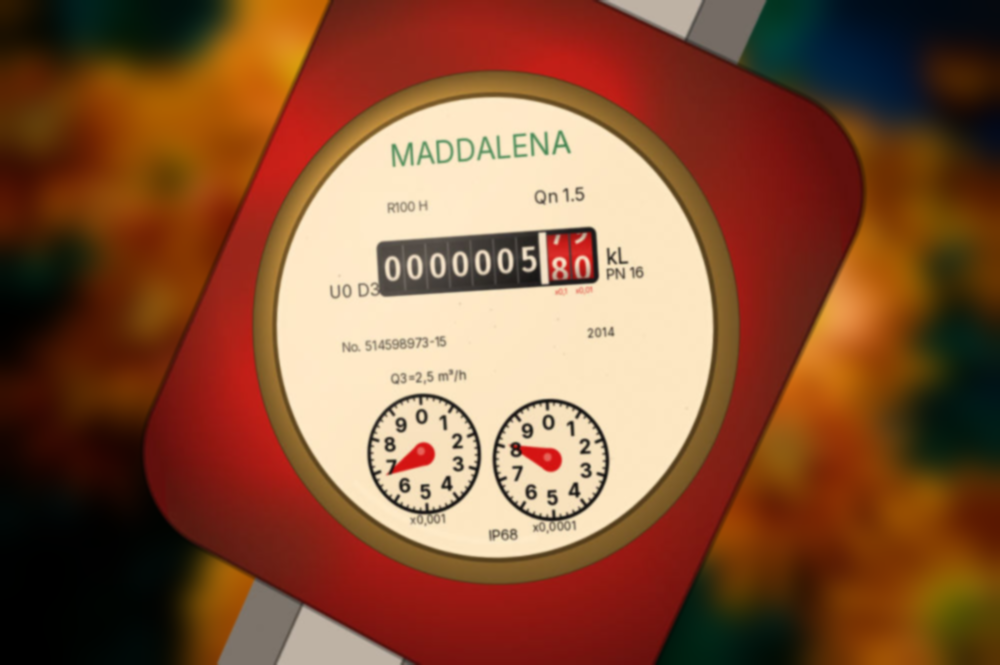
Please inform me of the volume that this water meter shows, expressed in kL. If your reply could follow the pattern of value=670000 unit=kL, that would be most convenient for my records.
value=5.7968 unit=kL
